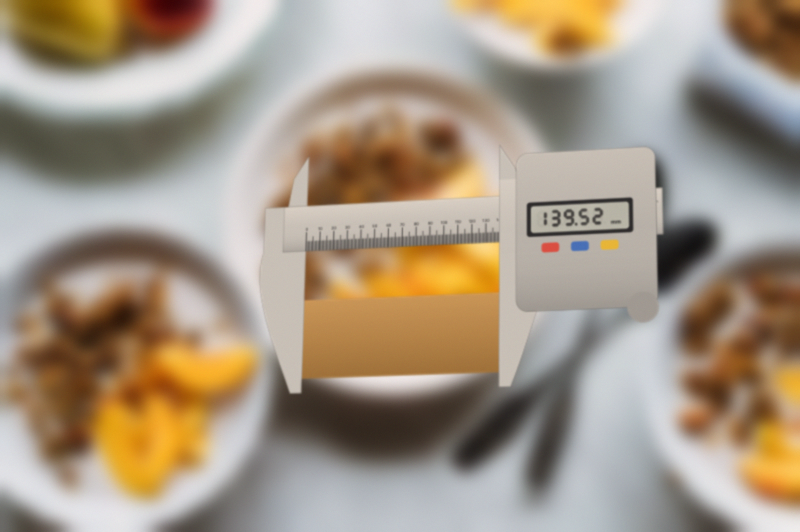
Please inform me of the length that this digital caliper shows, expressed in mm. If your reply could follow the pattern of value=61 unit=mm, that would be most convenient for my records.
value=139.52 unit=mm
